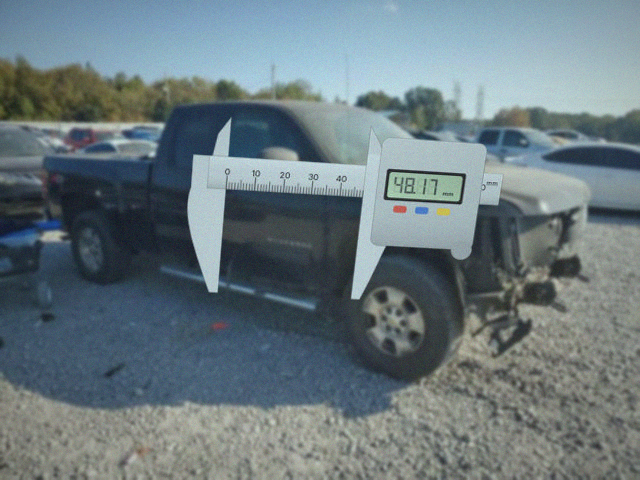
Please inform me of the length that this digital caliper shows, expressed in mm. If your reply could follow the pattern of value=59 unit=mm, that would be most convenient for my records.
value=48.17 unit=mm
